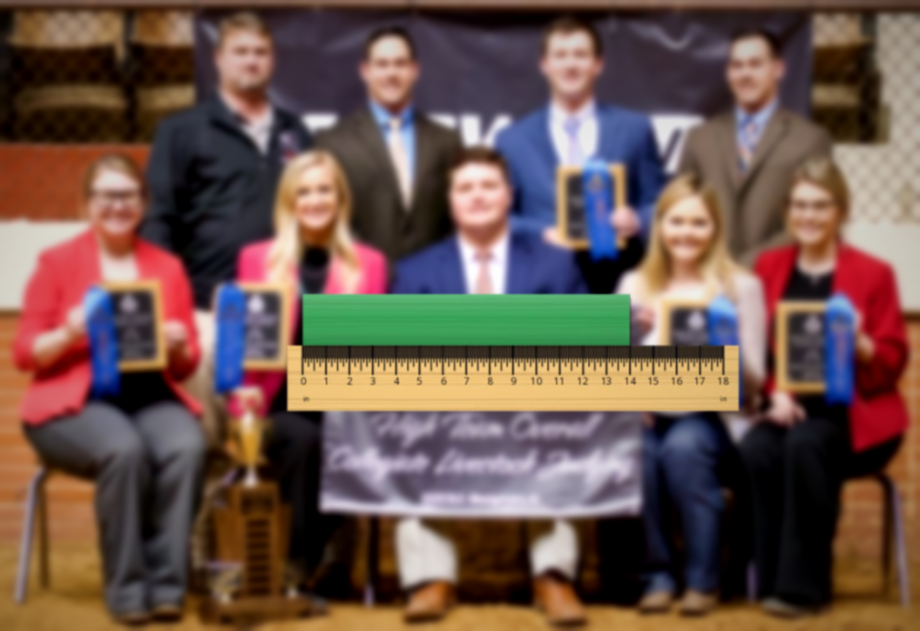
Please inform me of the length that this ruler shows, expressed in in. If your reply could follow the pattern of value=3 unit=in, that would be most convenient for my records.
value=14 unit=in
